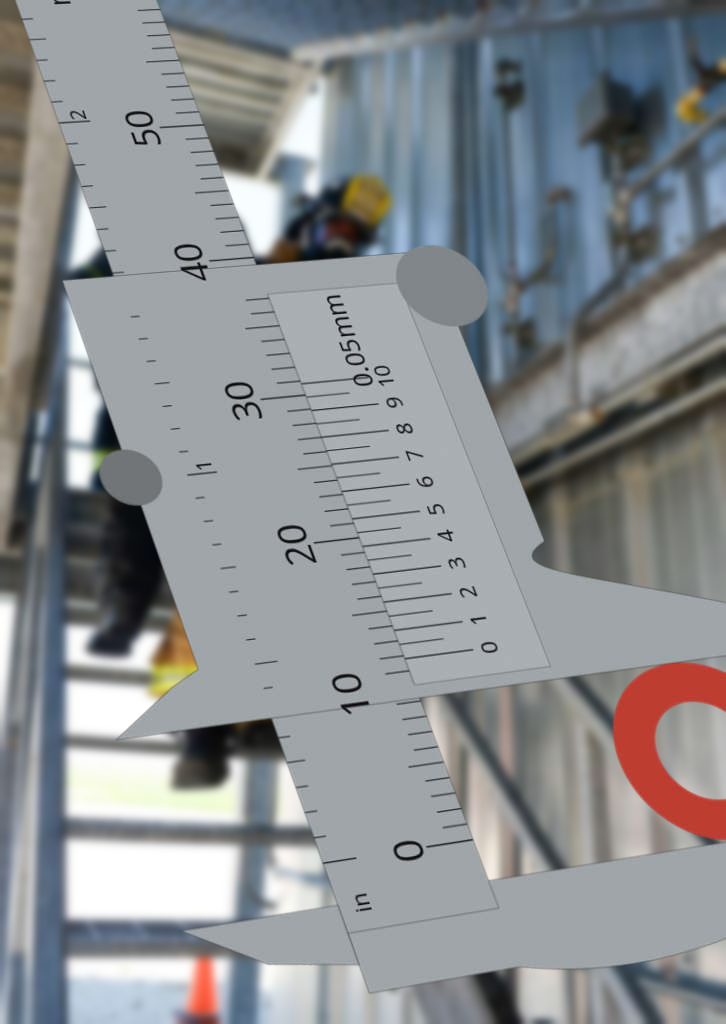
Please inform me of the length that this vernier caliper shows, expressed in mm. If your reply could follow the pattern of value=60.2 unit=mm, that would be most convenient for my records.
value=11.8 unit=mm
